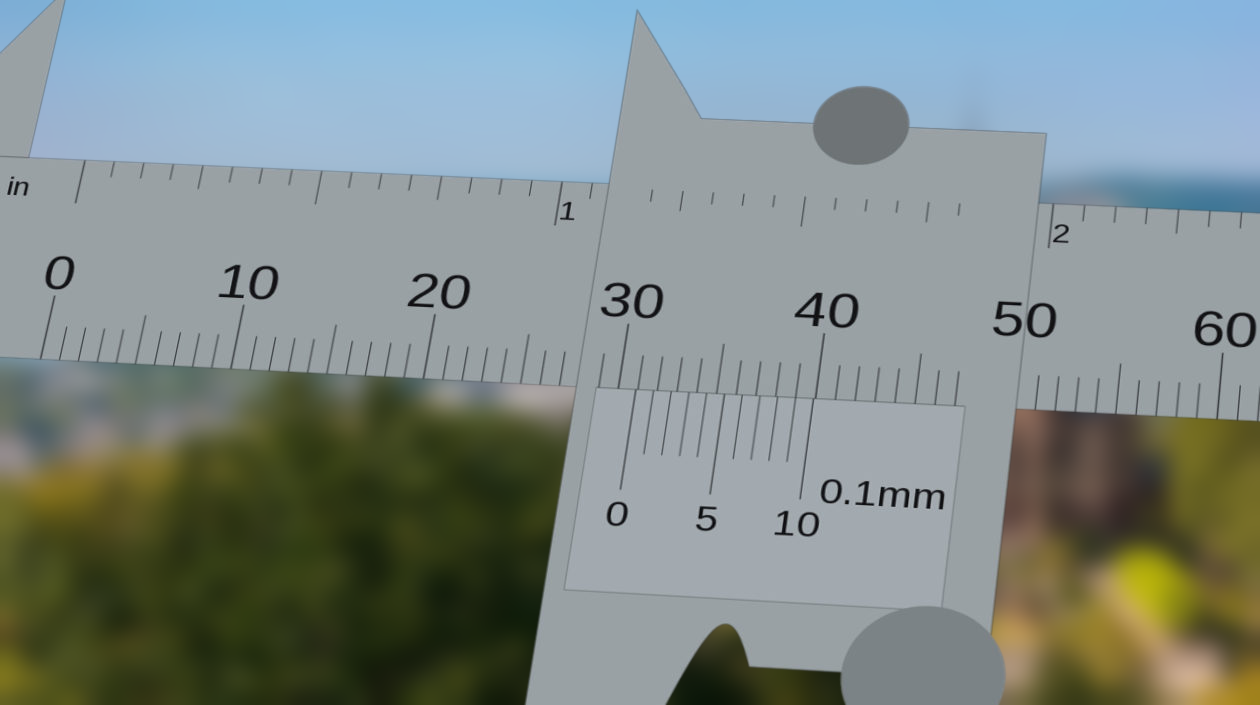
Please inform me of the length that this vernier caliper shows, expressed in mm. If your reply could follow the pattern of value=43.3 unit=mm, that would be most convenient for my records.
value=30.9 unit=mm
